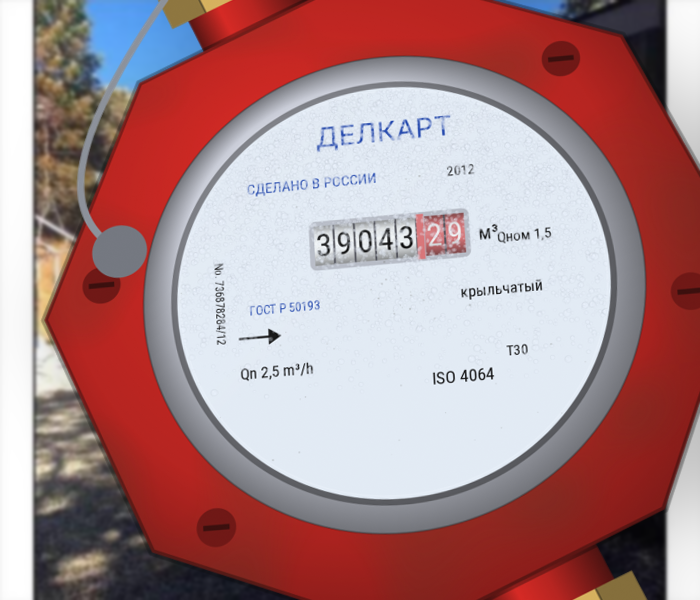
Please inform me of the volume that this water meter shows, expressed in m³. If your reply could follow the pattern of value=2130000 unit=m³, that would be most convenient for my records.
value=39043.29 unit=m³
